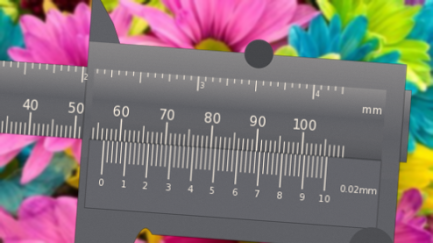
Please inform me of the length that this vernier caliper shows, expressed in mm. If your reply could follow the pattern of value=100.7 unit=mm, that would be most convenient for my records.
value=56.5 unit=mm
